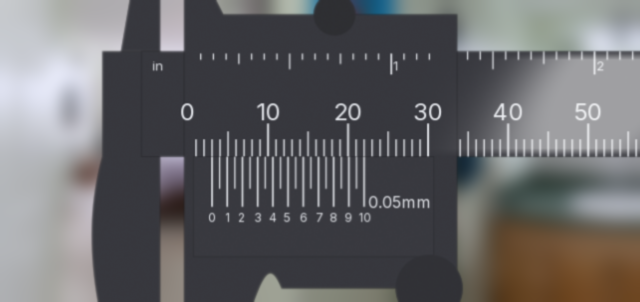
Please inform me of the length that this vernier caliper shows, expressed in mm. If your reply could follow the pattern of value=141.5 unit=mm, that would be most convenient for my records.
value=3.0 unit=mm
